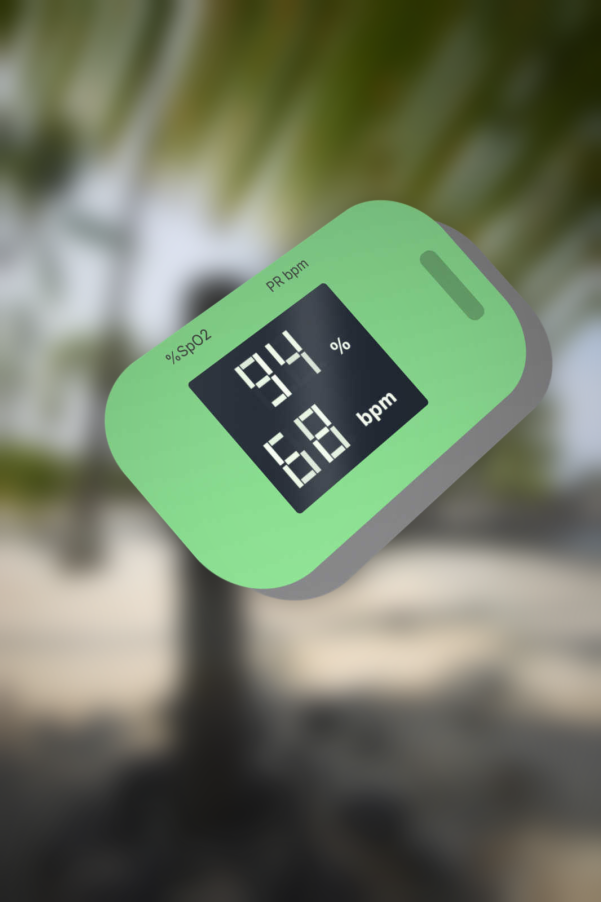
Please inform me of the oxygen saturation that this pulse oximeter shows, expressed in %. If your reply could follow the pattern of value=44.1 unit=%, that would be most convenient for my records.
value=94 unit=%
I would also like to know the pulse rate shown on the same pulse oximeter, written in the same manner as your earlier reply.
value=68 unit=bpm
